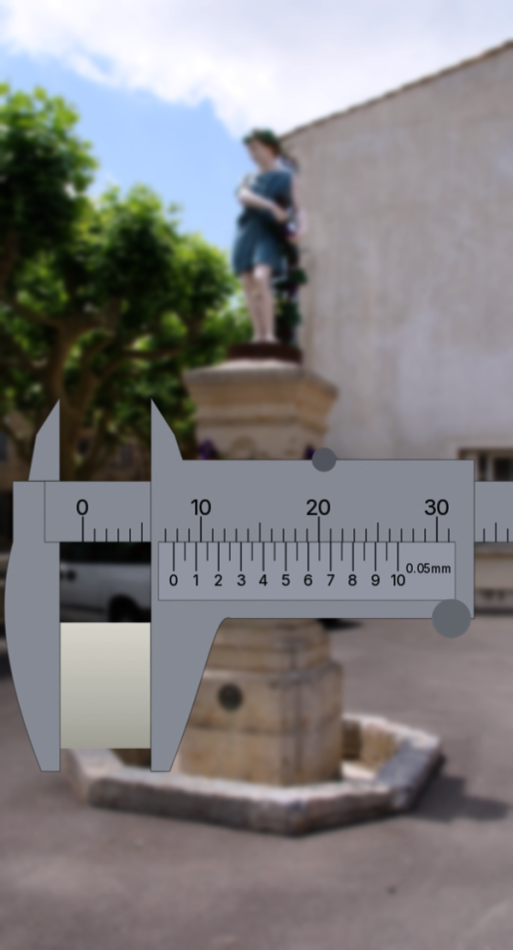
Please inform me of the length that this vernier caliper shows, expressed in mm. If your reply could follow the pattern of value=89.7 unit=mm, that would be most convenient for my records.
value=7.7 unit=mm
